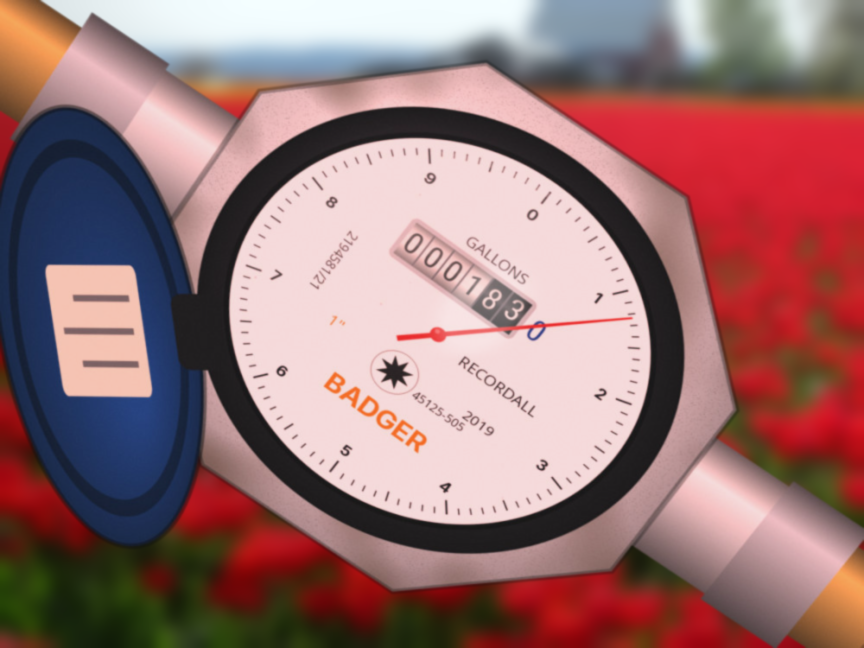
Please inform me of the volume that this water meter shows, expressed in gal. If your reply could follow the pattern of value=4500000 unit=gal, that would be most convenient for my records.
value=1831.2 unit=gal
